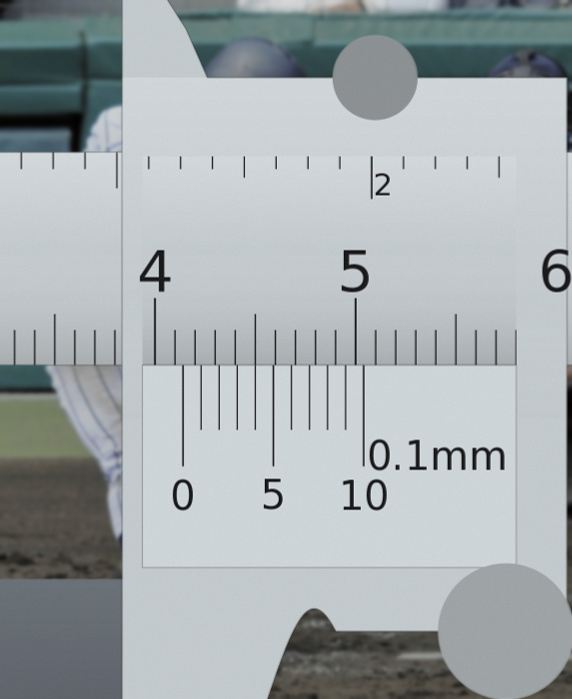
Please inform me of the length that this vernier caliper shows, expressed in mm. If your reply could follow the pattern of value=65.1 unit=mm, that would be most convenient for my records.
value=41.4 unit=mm
